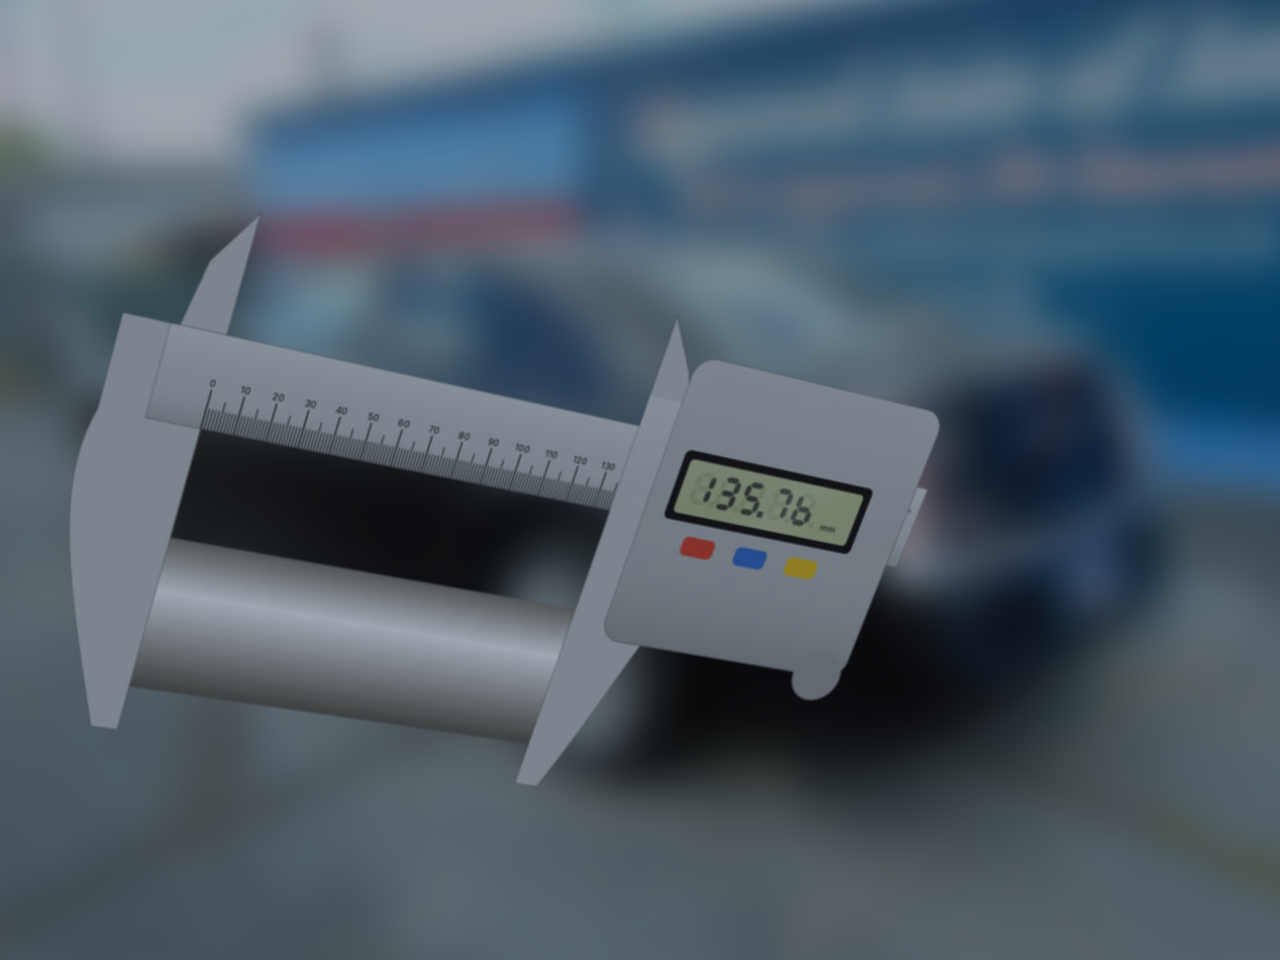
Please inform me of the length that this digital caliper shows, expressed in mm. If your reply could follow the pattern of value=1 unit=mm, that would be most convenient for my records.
value=135.76 unit=mm
